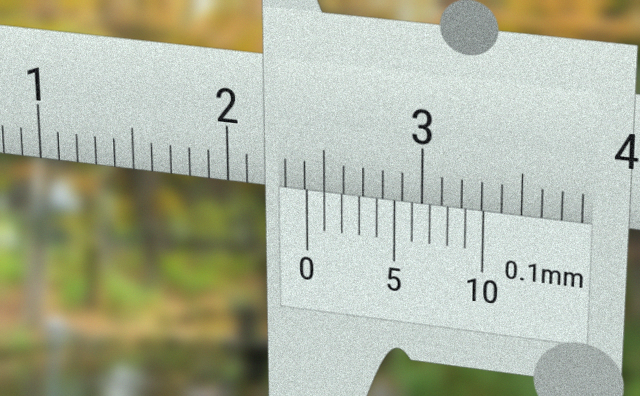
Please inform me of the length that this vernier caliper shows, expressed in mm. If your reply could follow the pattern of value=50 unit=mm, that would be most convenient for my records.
value=24.1 unit=mm
